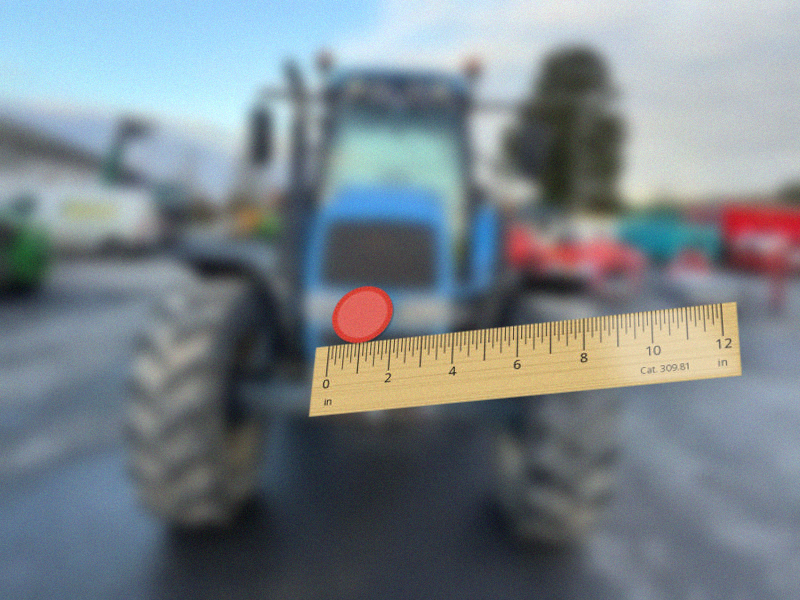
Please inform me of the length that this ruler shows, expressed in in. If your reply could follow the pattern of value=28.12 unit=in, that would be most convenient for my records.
value=2 unit=in
